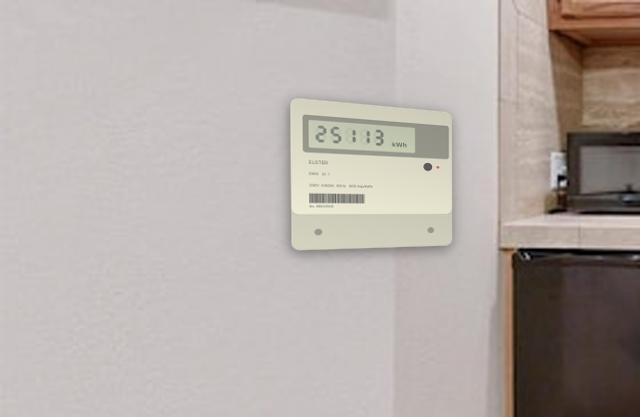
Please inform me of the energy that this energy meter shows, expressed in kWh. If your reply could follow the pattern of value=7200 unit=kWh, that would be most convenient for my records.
value=25113 unit=kWh
